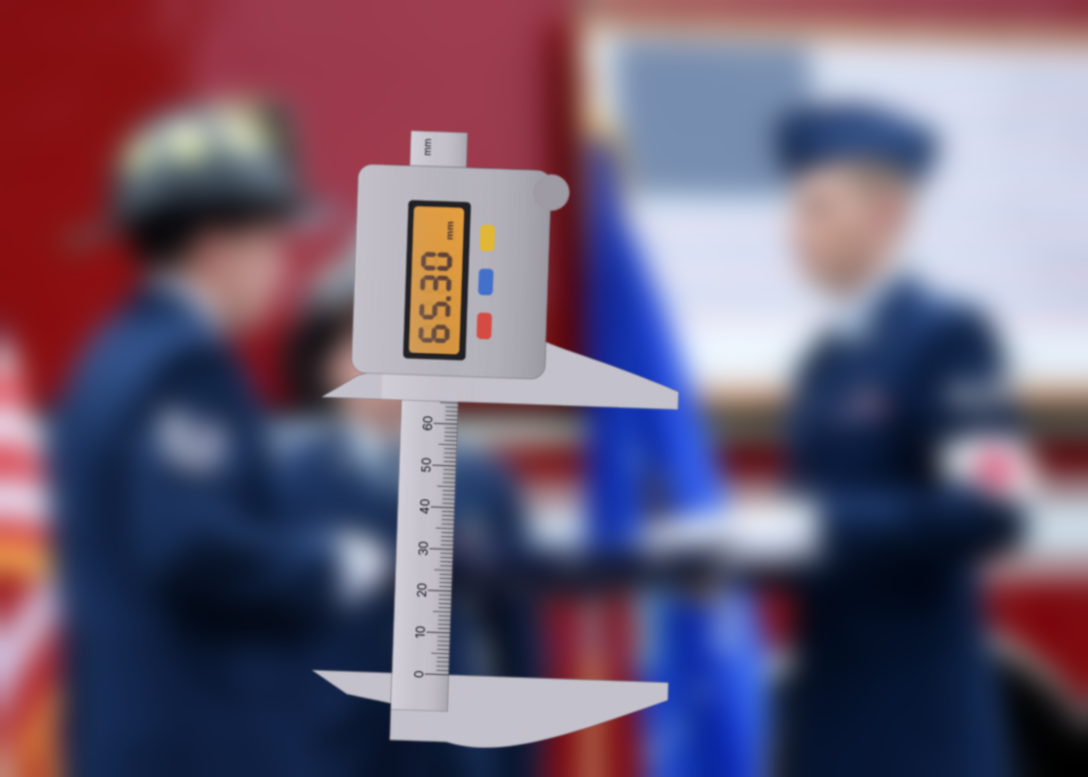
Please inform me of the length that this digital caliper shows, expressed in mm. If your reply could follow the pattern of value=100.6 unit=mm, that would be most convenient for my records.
value=65.30 unit=mm
